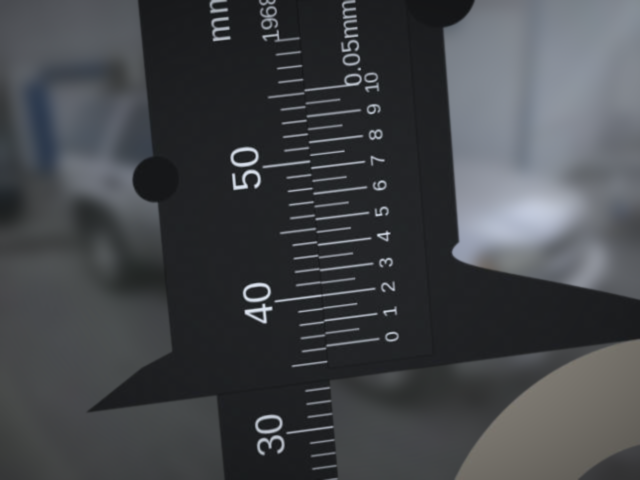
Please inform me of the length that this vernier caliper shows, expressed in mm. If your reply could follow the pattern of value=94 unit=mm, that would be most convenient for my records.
value=36.2 unit=mm
